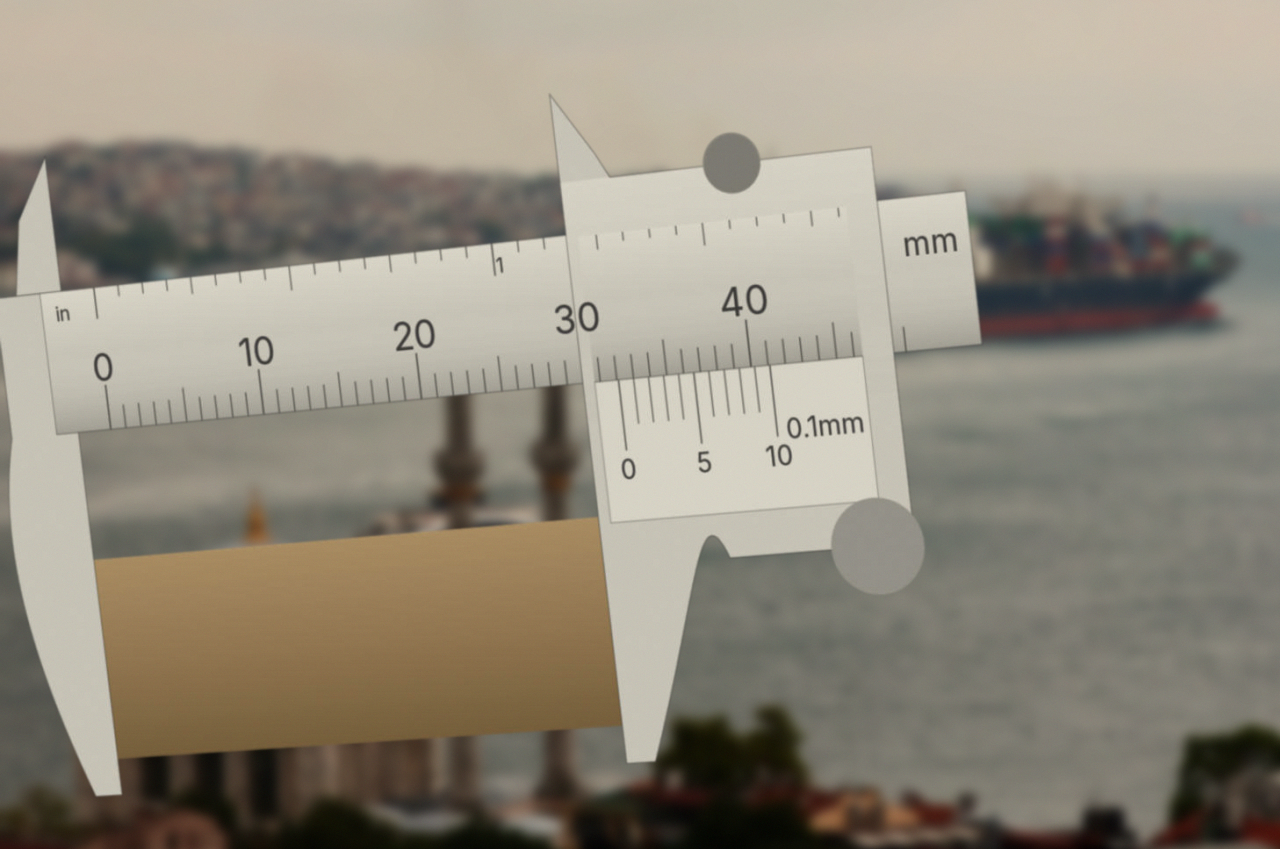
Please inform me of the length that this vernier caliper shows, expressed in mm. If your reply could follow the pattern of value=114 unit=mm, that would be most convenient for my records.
value=32.1 unit=mm
